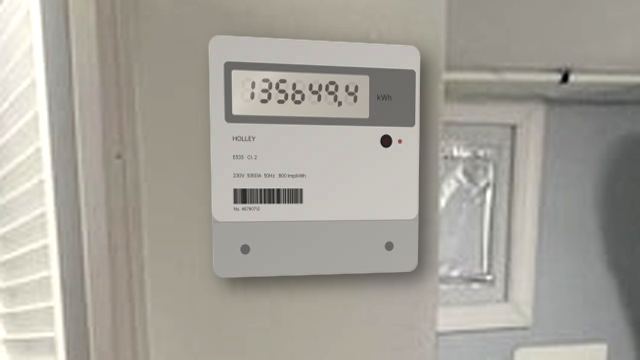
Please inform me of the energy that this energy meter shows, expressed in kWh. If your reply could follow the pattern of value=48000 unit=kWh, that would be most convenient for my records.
value=135649.4 unit=kWh
